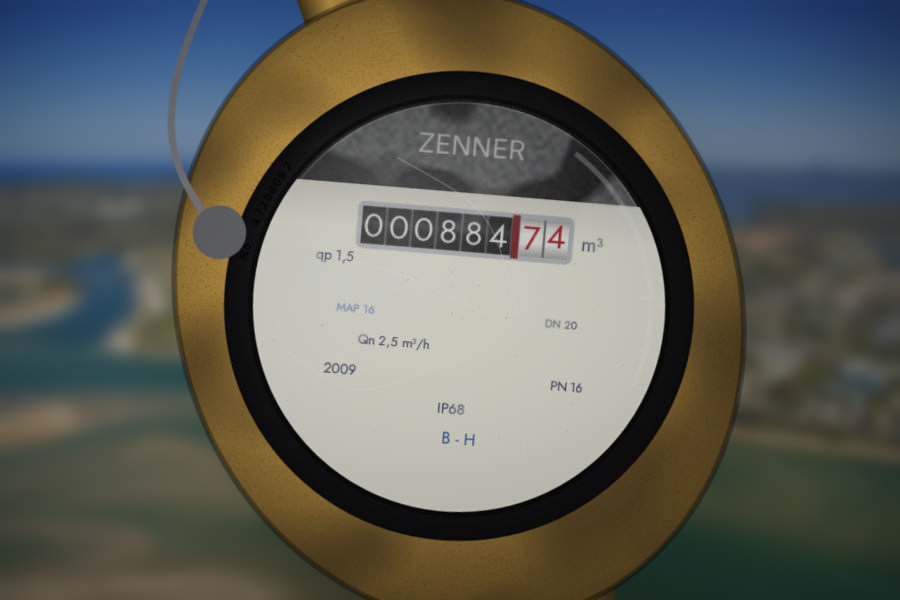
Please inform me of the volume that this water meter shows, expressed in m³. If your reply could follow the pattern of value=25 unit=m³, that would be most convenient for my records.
value=884.74 unit=m³
